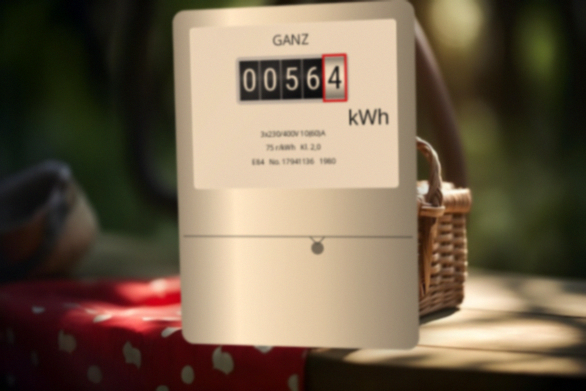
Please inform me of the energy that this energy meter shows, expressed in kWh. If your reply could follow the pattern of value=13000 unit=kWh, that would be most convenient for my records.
value=56.4 unit=kWh
